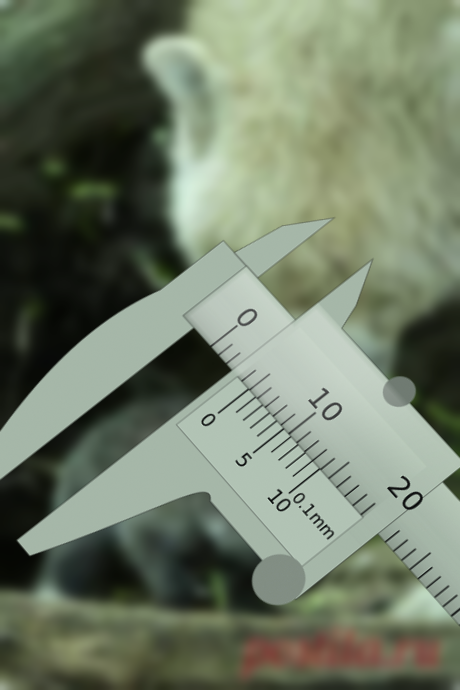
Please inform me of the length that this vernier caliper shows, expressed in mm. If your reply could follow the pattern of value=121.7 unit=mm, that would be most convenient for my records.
value=4.9 unit=mm
